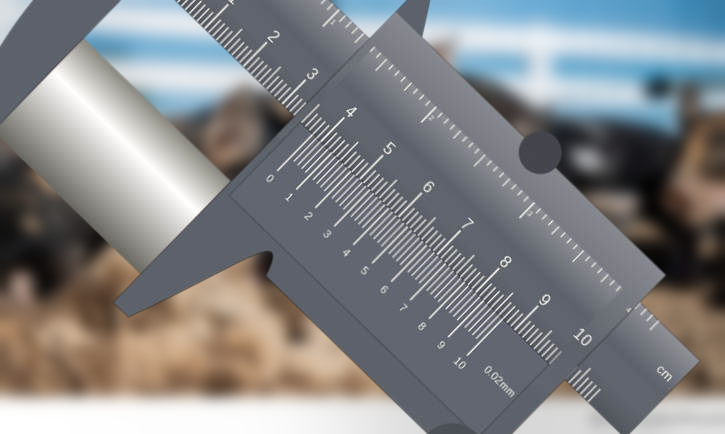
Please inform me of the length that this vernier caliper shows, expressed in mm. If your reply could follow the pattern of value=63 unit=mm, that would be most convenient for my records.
value=38.0 unit=mm
